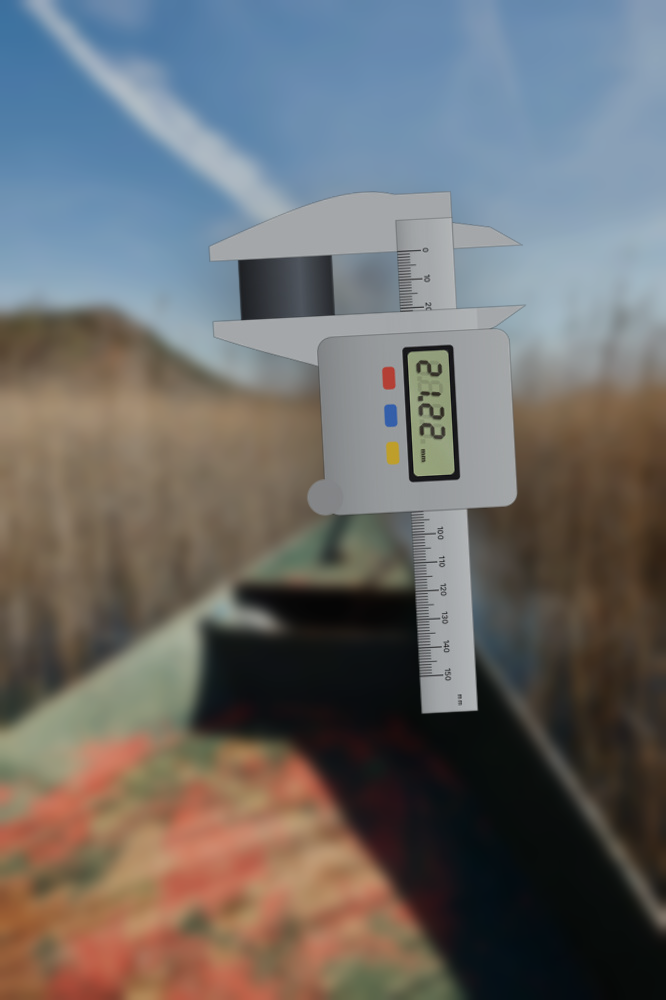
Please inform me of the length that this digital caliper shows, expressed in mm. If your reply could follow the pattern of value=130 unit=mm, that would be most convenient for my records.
value=21.22 unit=mm
